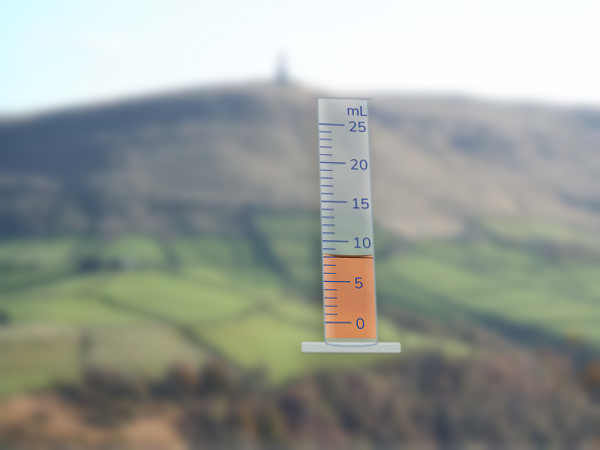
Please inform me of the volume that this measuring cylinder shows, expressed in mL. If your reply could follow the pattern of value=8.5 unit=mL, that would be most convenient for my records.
value=8 unit=mL
